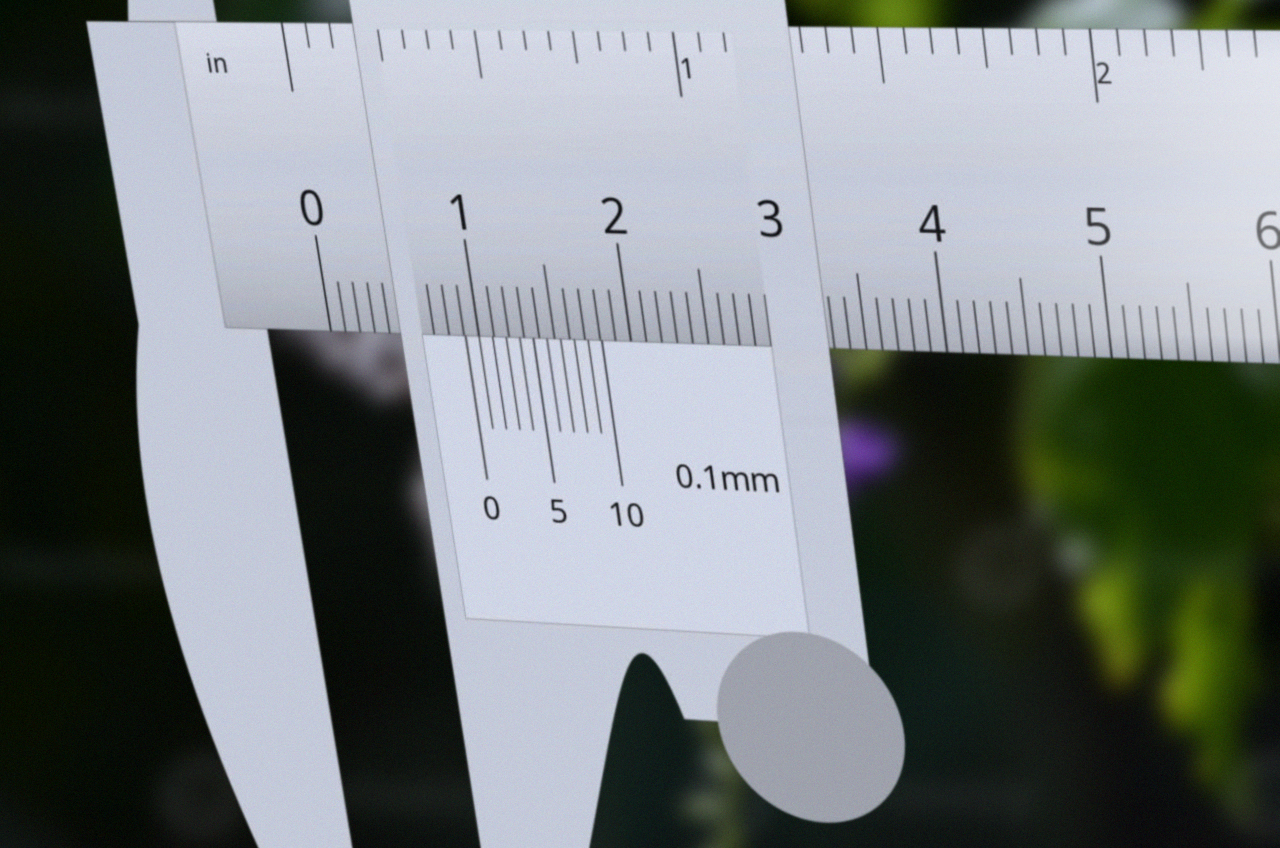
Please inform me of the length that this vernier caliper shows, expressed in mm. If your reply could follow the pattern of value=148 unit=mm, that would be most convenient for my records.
value=9.1 unit=mm
